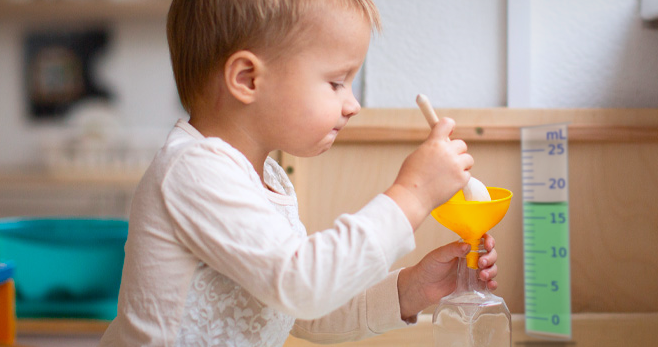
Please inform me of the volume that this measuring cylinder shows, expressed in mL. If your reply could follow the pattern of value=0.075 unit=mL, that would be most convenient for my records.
value=17 unit=mL
